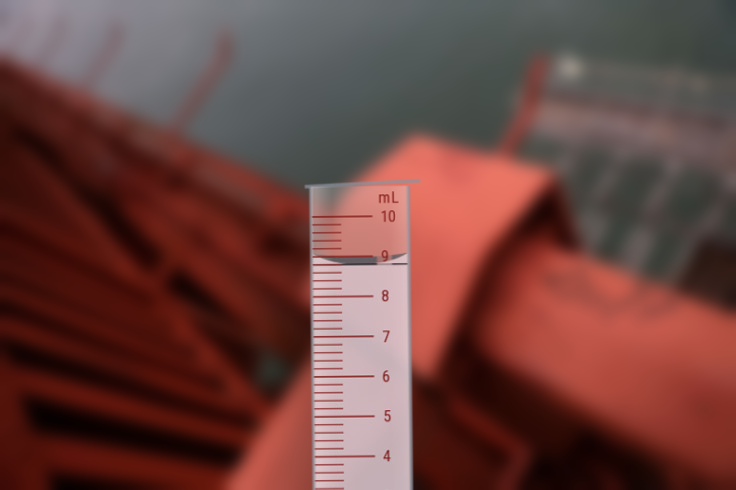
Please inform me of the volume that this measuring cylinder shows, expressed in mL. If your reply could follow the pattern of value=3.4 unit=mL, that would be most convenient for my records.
value=8.8 unit=mL
